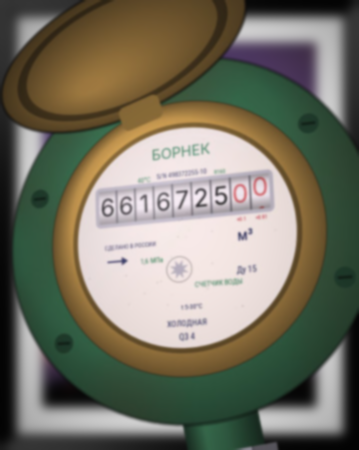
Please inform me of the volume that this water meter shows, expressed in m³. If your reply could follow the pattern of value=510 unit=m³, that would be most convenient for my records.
value=6616725.00 unit=m³
